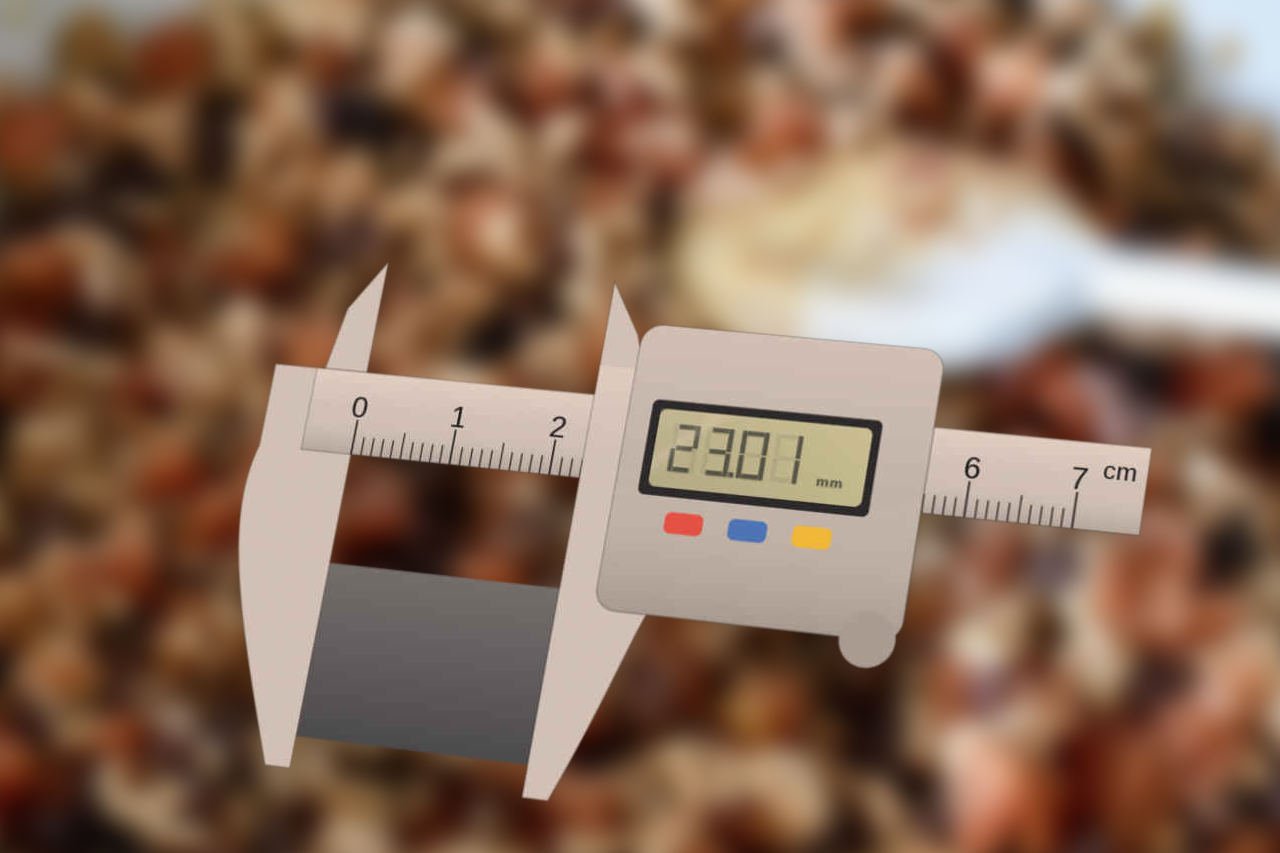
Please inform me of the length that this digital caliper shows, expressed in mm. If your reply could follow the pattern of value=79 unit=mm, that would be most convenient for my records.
value=23.01 unit=mm
